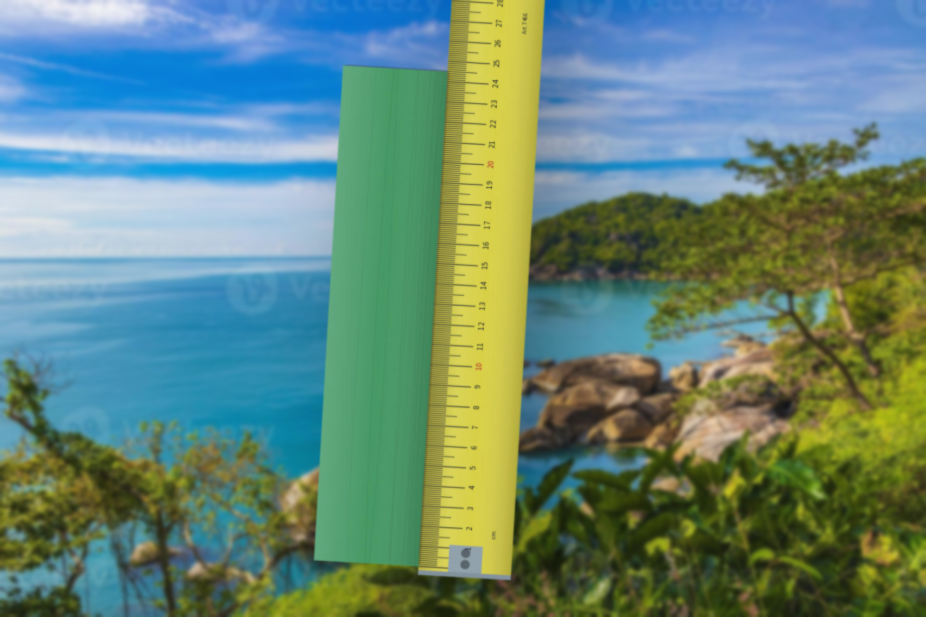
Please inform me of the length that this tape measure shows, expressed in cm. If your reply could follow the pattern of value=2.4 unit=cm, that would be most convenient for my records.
value=24.5 unit=cm
